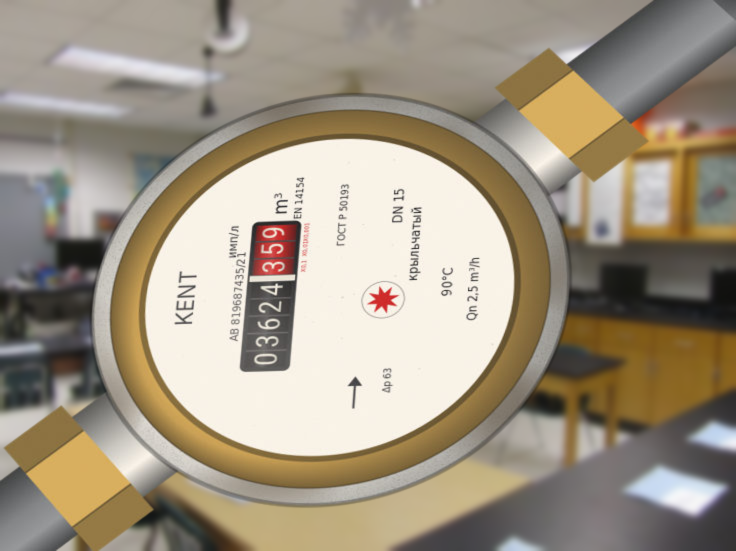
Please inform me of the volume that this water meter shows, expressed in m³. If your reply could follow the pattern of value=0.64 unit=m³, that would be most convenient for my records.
value=3624.359 unit=m³
